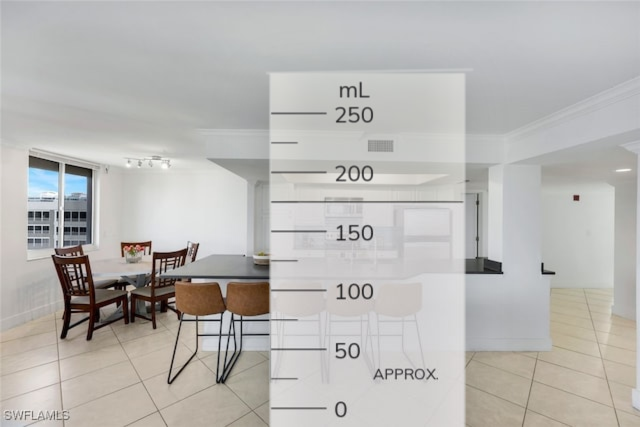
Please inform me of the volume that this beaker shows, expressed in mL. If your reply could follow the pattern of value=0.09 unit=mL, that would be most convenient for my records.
value=175 unit=mL
